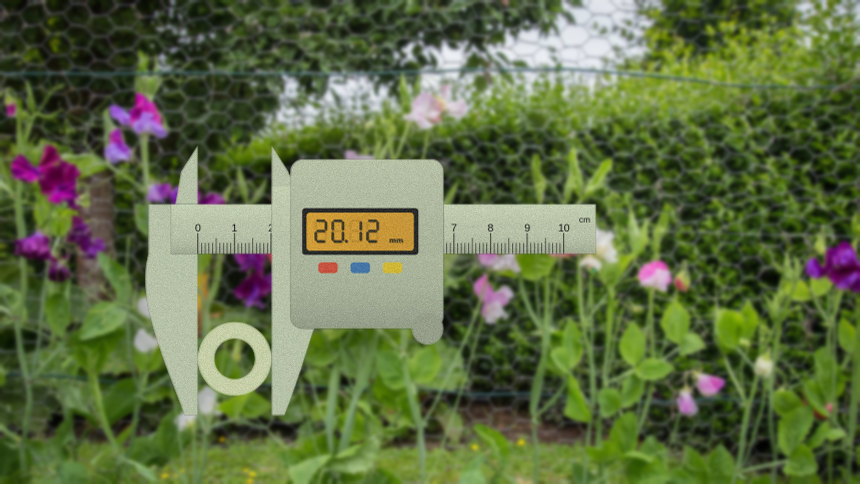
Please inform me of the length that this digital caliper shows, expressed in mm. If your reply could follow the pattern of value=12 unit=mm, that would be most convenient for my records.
value=20.12 unit=mm
